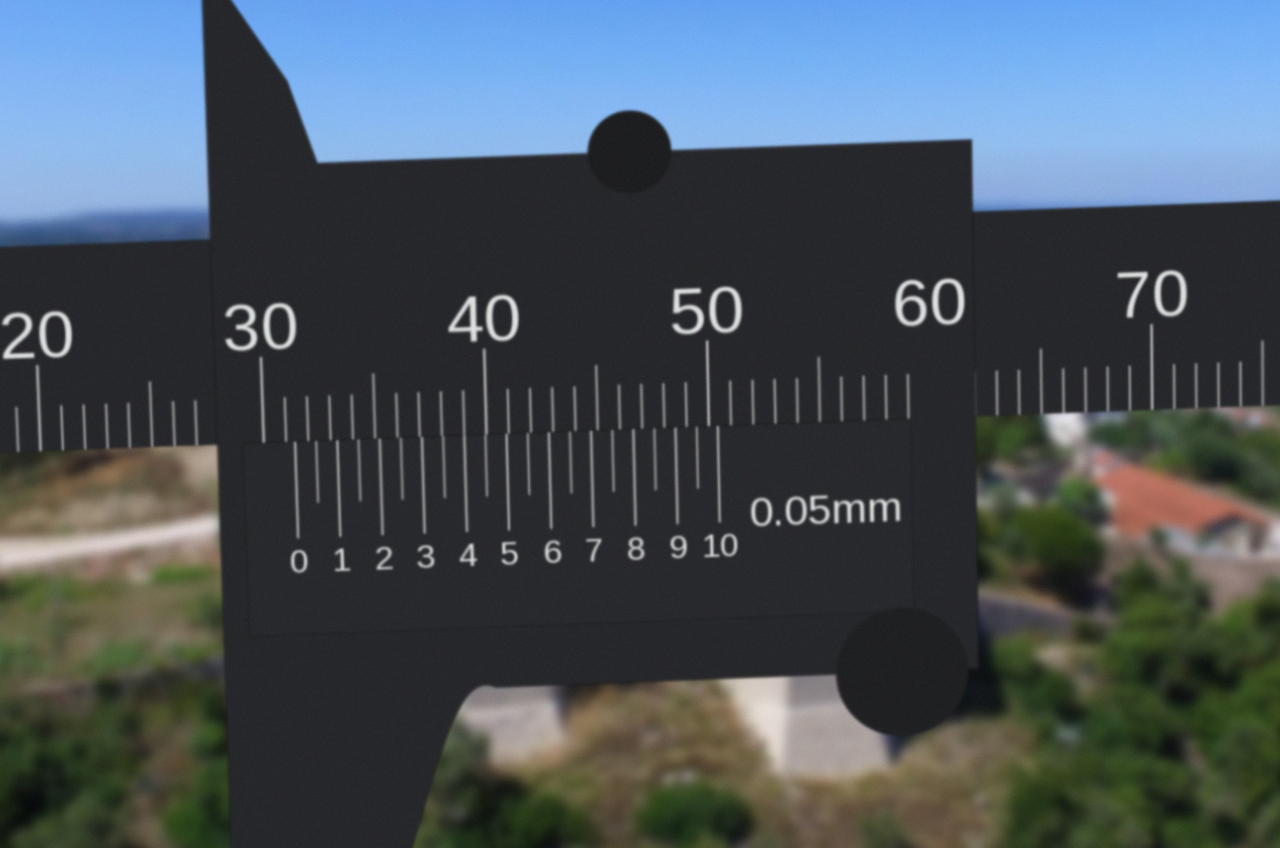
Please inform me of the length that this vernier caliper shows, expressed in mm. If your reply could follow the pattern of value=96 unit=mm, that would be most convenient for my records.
value=31.4 unit=mm
